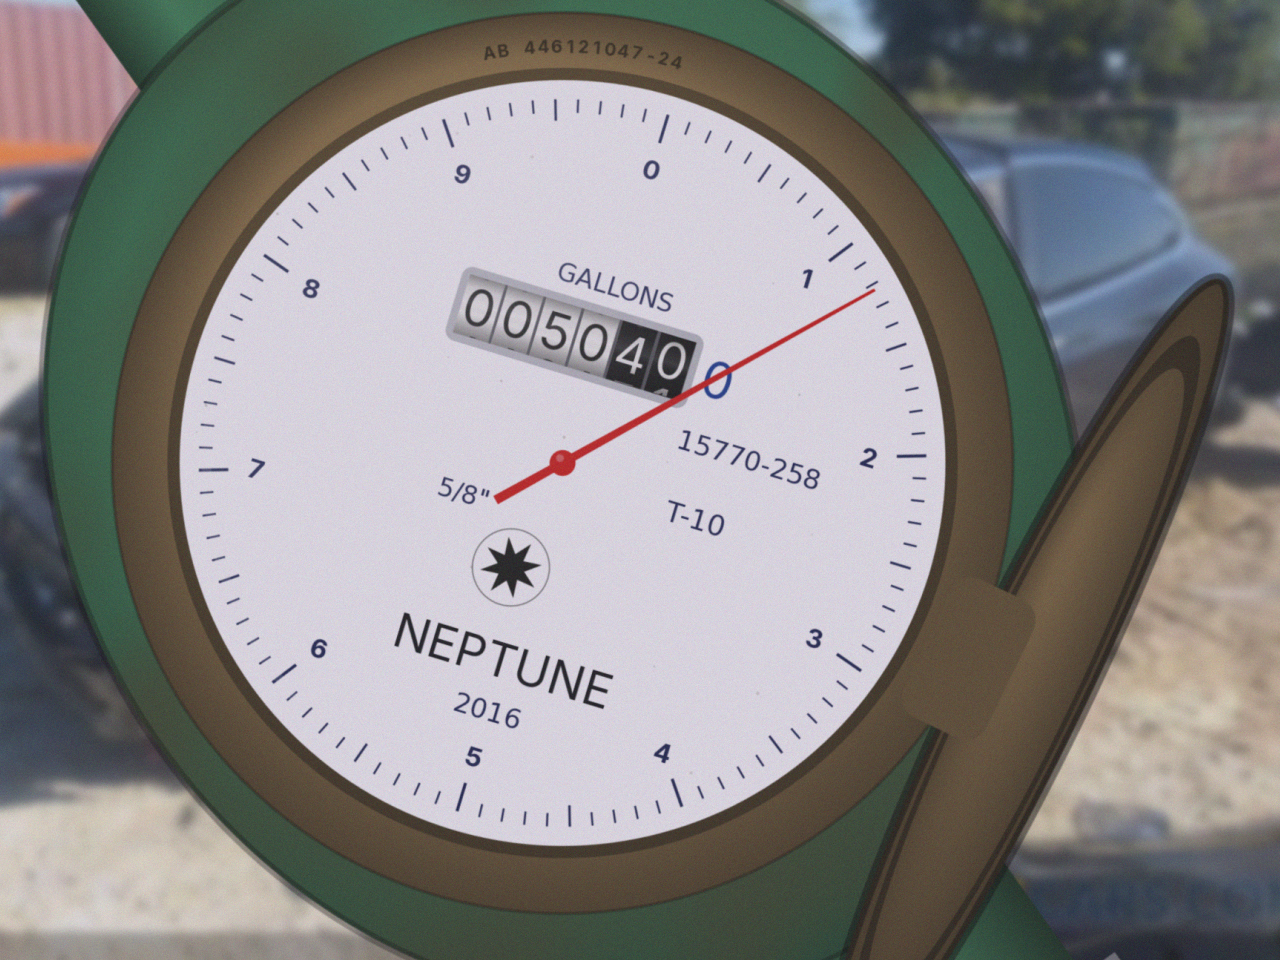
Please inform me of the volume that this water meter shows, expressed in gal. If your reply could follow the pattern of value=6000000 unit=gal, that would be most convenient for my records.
value=50401.2 unit=gal
